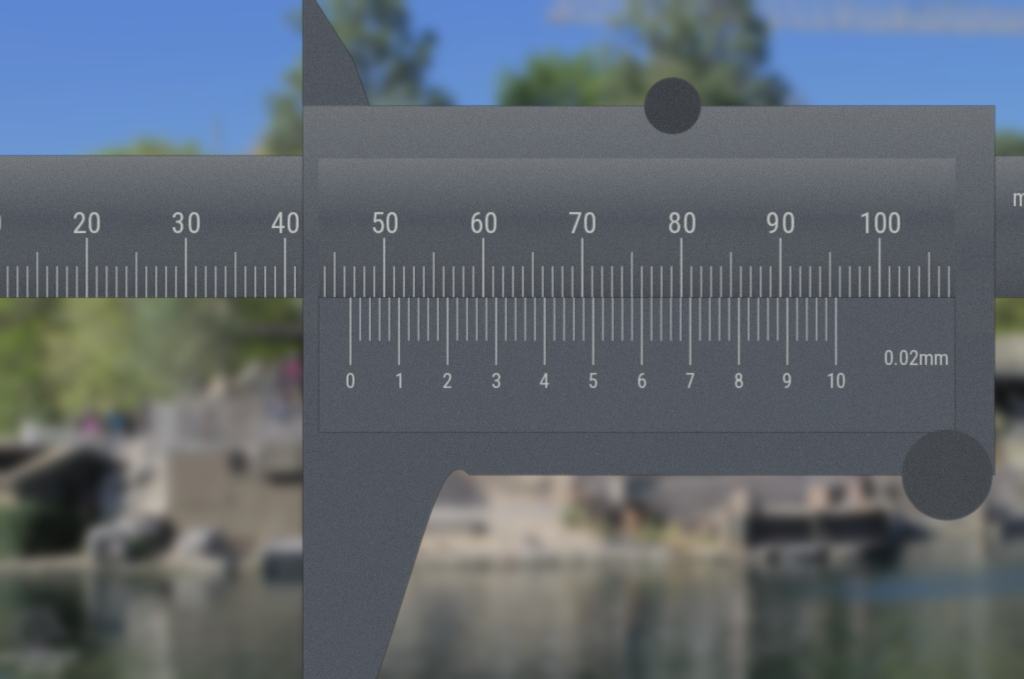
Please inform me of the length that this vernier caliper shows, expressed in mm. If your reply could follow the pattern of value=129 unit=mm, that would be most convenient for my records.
value=46.6 unit=mm
